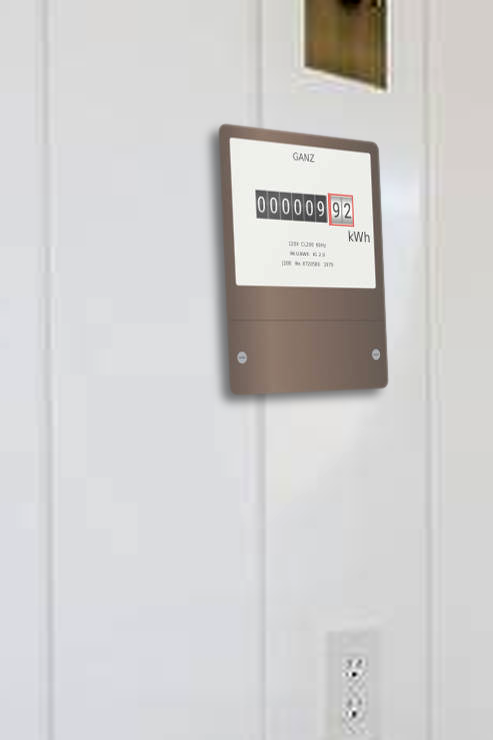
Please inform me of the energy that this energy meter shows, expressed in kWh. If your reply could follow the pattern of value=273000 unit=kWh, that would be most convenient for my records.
value=9.92 unit=kWh
